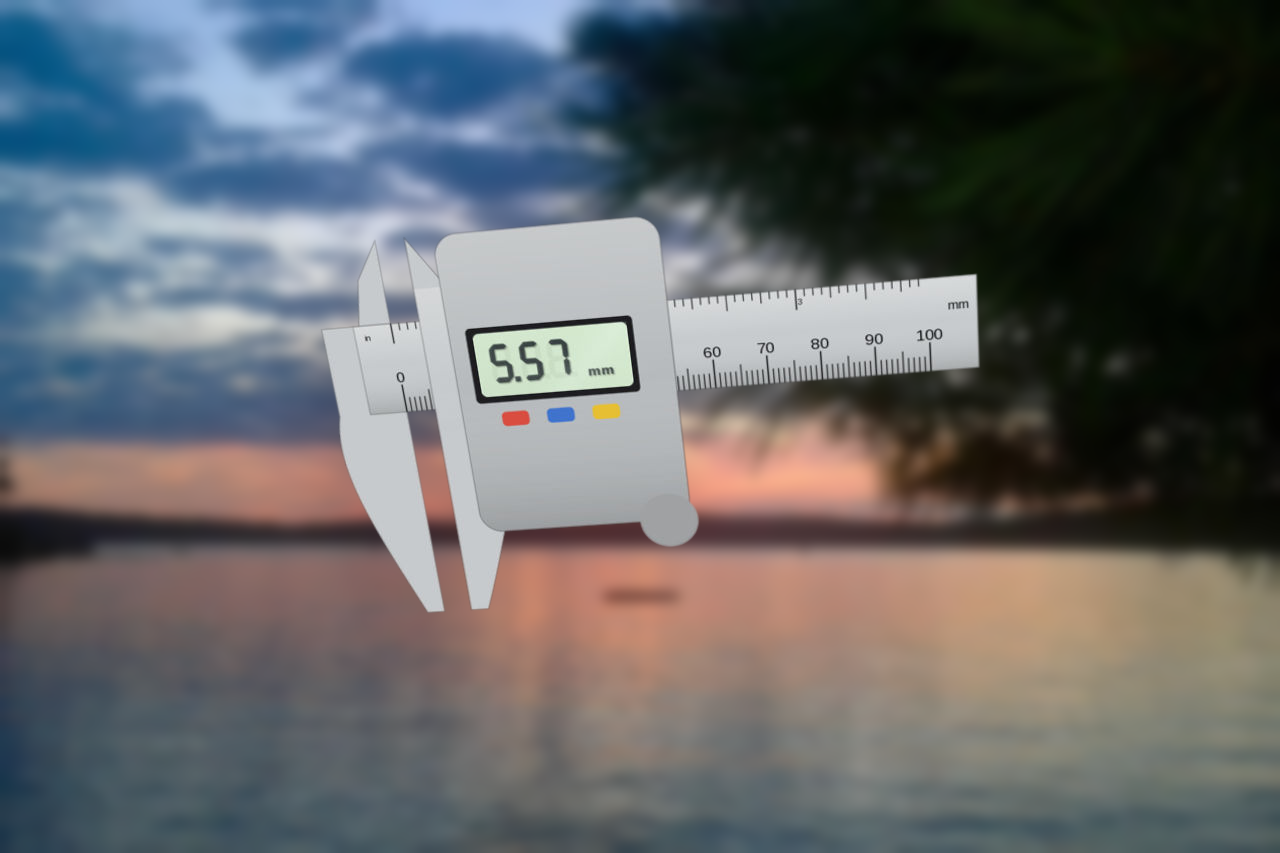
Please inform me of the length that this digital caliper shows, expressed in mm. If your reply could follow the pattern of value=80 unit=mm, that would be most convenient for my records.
value=5.57 unit=mm
